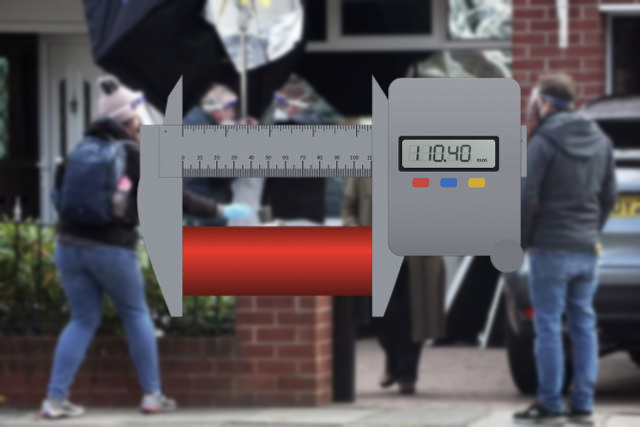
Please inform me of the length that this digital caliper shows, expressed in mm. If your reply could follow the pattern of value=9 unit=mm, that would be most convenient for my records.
value=110.40 unit=mm
